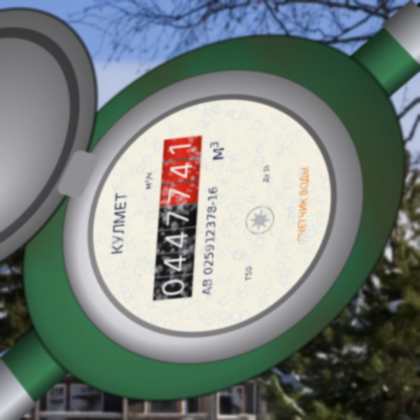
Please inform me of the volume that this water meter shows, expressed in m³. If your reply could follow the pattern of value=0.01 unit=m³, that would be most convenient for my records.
value=447.741 unit=m³
